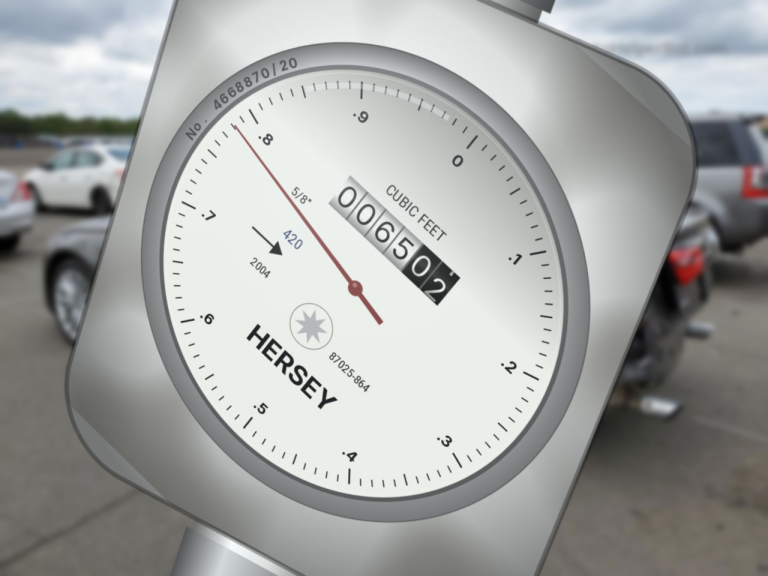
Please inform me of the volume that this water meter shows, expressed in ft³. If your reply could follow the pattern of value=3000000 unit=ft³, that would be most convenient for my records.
value=6501.78 unit=ft³
